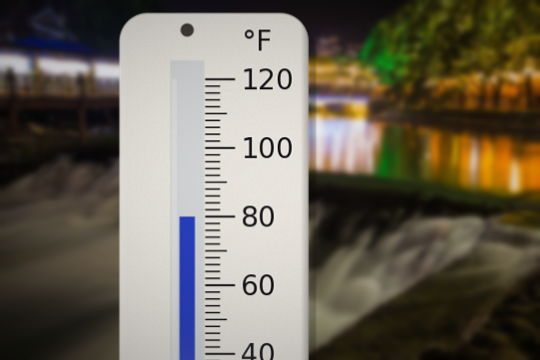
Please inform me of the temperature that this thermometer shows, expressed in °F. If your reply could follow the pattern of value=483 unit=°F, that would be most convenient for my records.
value=80 unit=°F
